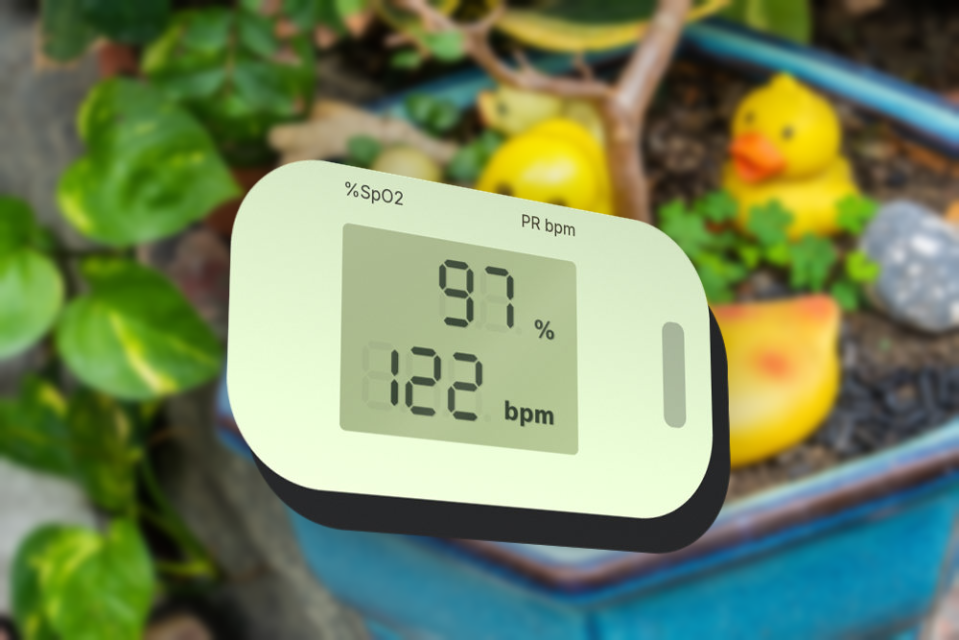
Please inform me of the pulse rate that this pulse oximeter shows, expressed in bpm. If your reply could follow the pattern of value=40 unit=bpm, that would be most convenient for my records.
value=122 unit=bpm
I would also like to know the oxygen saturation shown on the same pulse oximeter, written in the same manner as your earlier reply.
value=97 unit=%
